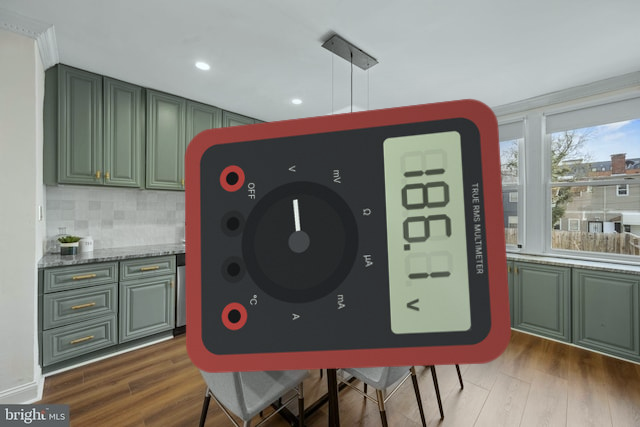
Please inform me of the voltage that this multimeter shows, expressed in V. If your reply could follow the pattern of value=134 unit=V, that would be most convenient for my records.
value=186.1 unit=V
